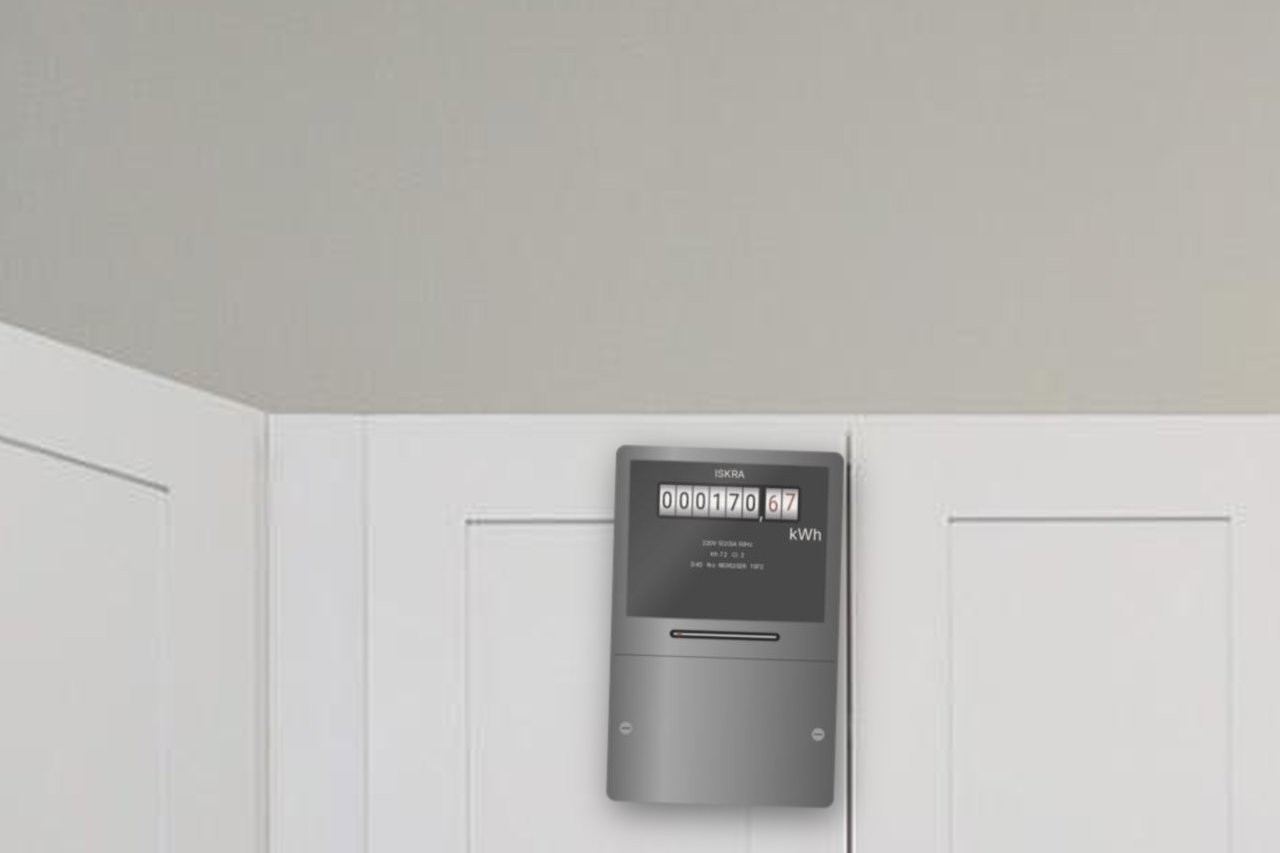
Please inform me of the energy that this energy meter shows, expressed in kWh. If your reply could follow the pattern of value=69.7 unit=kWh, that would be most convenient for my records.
value=170.67 unit=kWh
